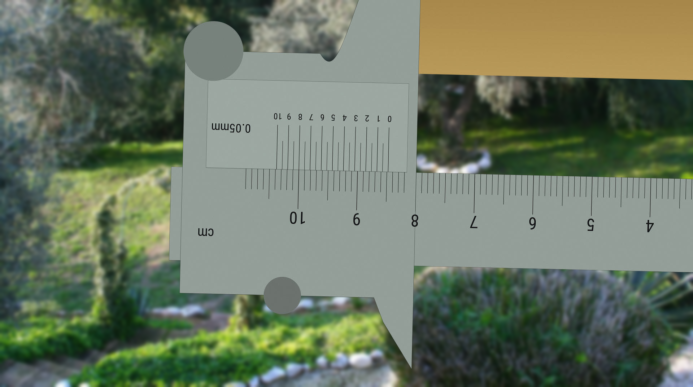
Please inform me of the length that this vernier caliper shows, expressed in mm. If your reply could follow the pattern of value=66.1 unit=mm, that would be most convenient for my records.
value=84.8 unit=mm
